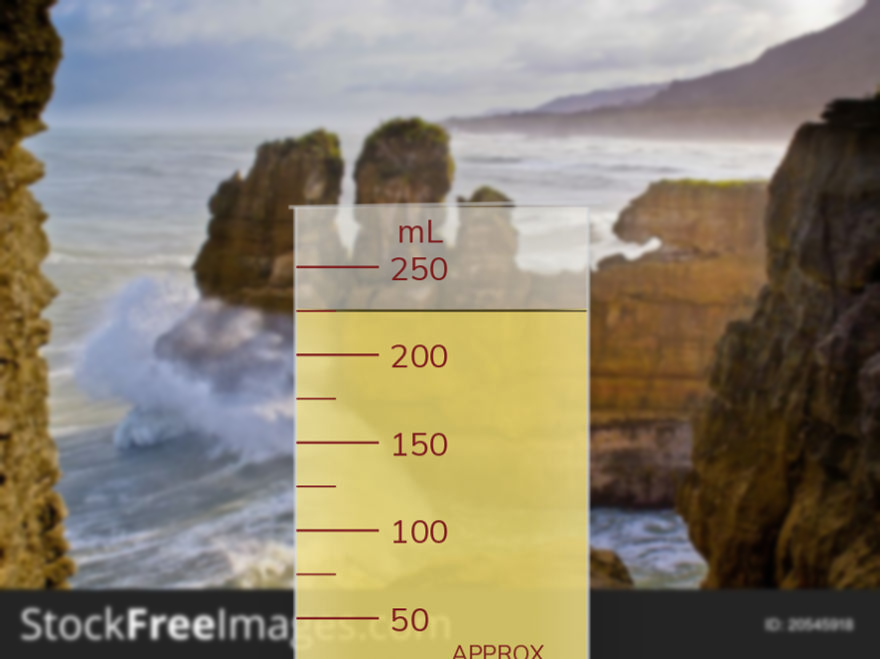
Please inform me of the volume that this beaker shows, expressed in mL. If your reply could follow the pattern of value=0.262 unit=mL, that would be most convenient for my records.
value=225 unit=mL
